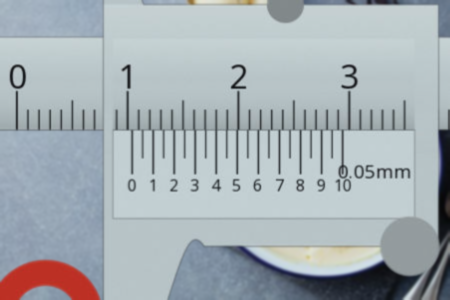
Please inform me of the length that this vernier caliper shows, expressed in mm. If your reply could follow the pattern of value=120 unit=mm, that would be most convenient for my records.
value=10.4 unit=mm
